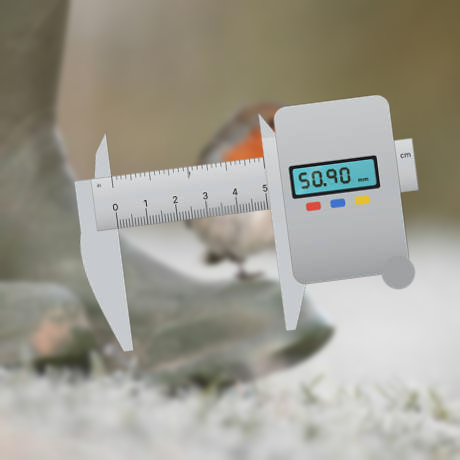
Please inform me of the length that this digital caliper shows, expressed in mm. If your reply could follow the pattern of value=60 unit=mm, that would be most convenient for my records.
value=50.90 unit=mm
